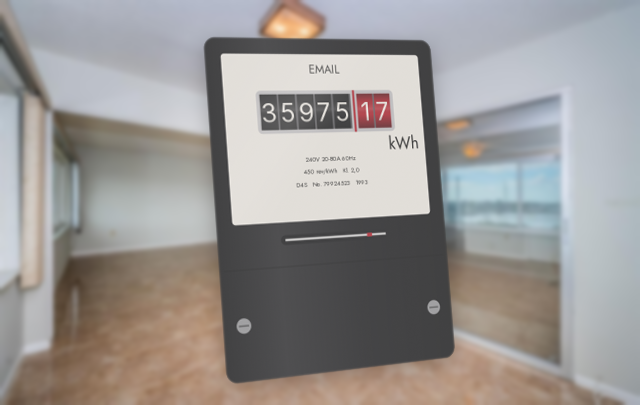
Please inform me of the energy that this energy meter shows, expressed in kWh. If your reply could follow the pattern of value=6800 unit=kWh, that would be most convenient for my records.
value=35975.17 unit=kWh
